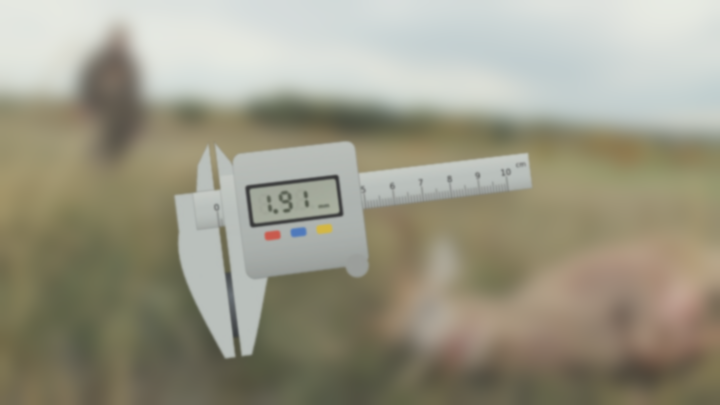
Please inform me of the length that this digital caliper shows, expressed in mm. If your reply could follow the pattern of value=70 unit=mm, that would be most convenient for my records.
value=1.91 unit=mm
